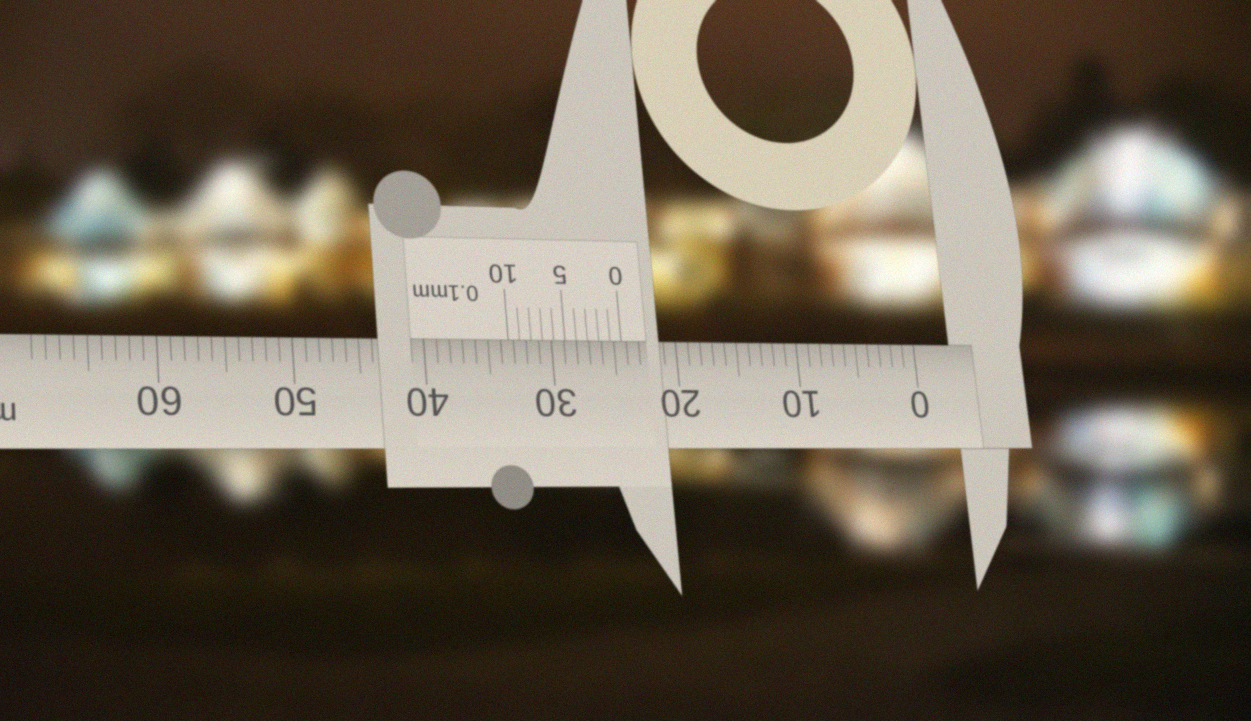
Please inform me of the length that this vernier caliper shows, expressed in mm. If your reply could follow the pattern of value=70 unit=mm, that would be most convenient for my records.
value=24.4 unit=mm
